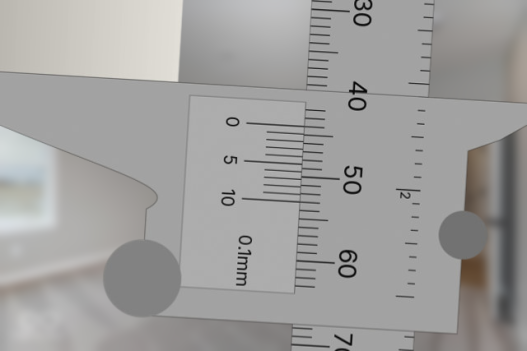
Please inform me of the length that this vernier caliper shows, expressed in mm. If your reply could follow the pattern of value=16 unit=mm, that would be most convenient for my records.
value=44.0 unit=mm
